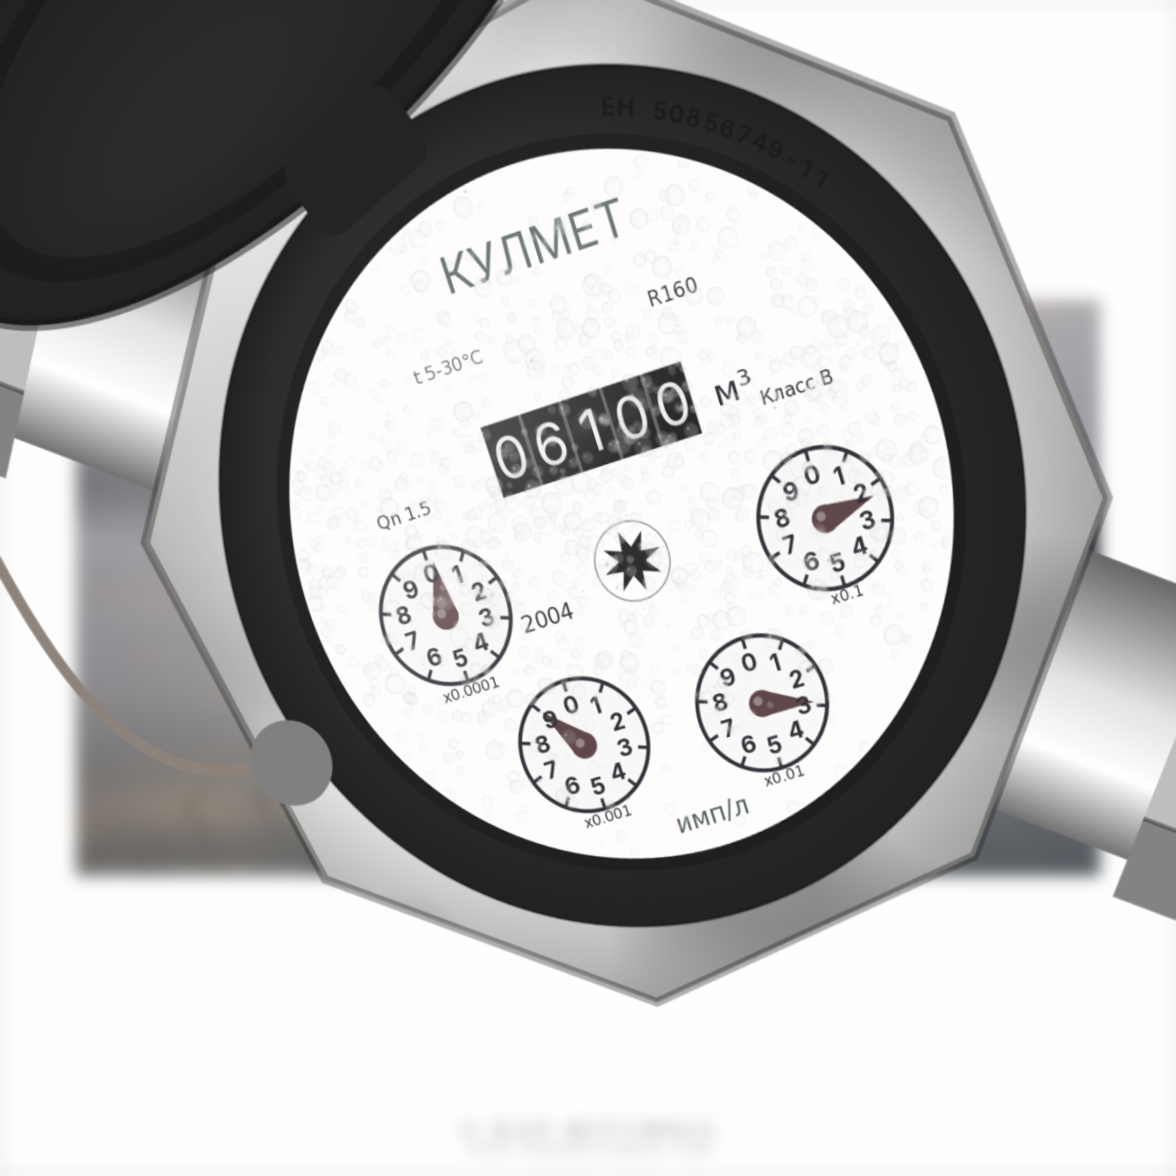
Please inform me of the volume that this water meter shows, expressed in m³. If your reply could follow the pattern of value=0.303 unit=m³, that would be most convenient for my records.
value=6100.2290 unit=m³
